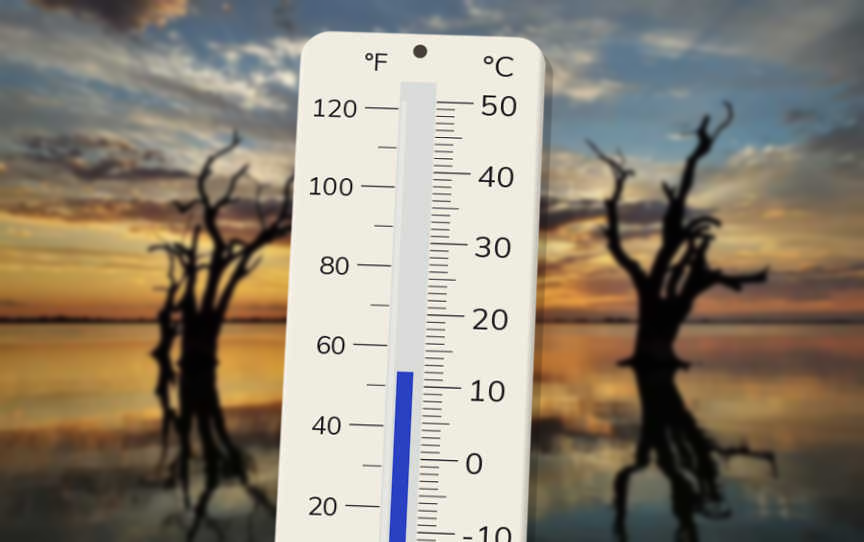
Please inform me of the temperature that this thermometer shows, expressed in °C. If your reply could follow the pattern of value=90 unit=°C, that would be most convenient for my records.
value=12 unit=°C
